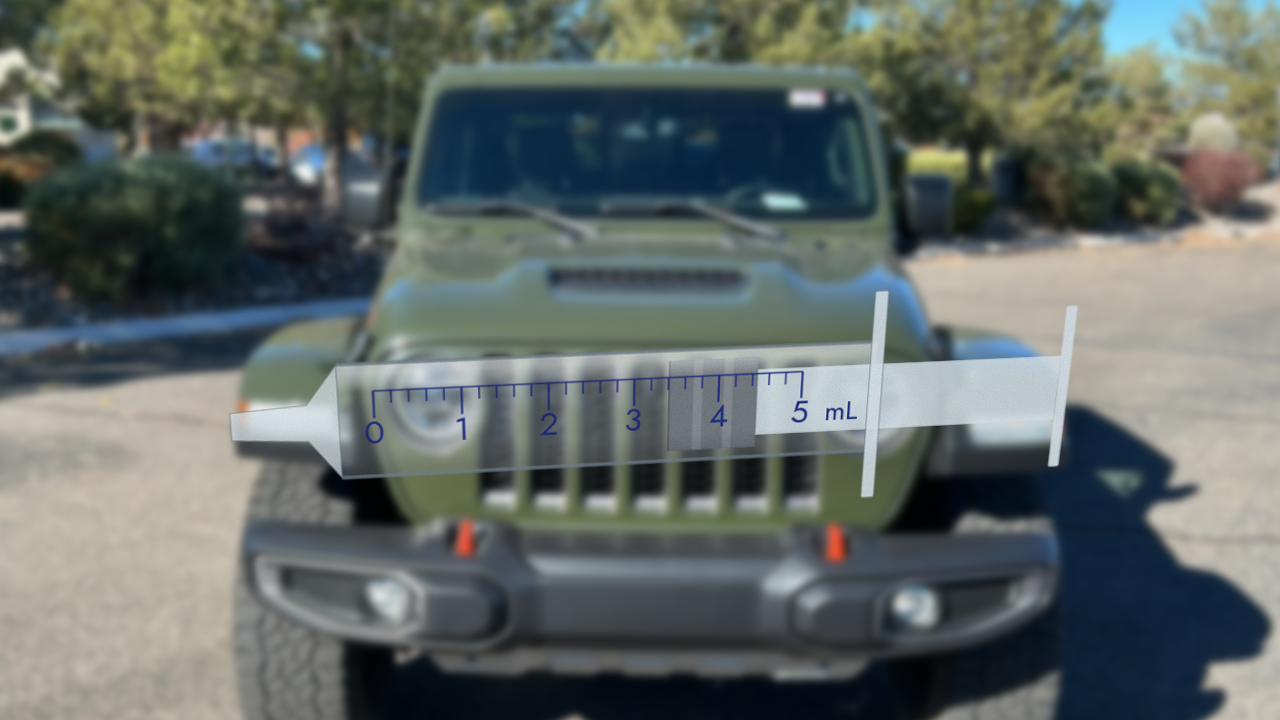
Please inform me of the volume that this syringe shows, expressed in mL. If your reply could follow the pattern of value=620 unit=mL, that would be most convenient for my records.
value=3.4 unit=mL
